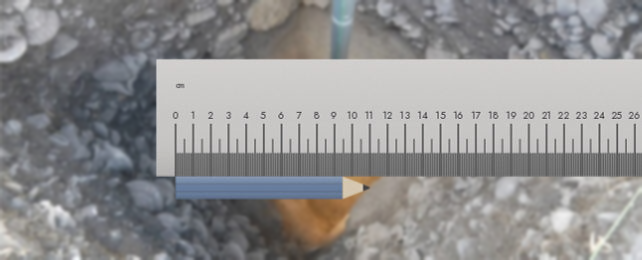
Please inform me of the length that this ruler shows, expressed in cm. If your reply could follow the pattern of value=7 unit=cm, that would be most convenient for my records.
value=11 unit=cm
